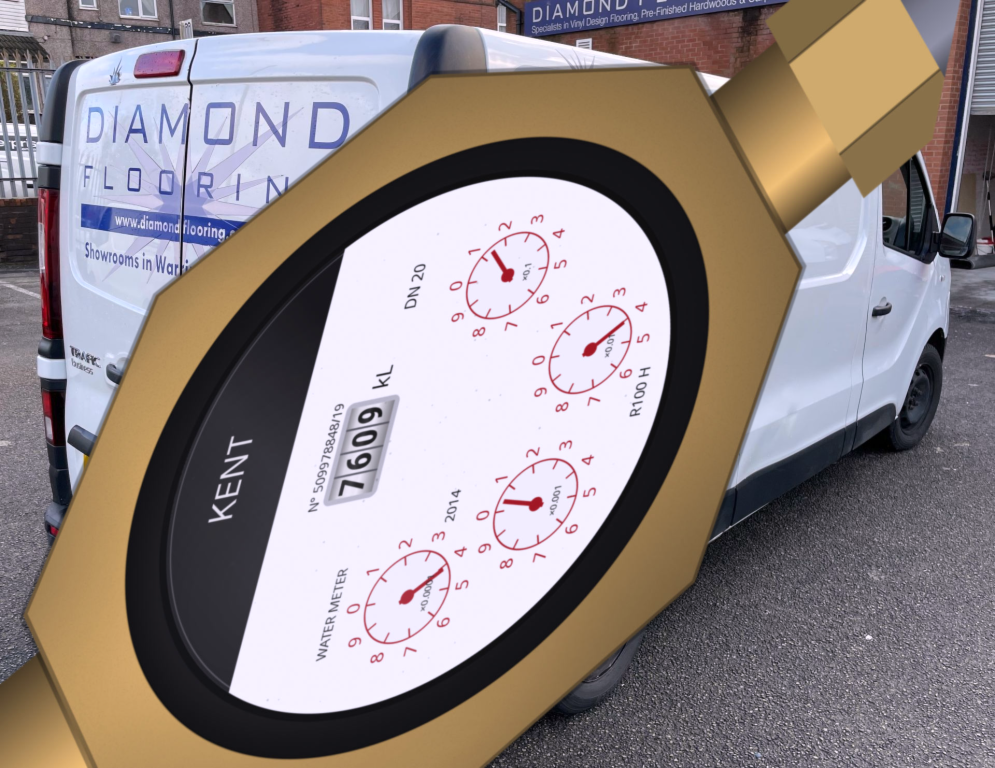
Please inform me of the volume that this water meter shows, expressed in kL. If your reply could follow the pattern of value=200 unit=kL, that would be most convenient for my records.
value=7609.1404 unit=kL
